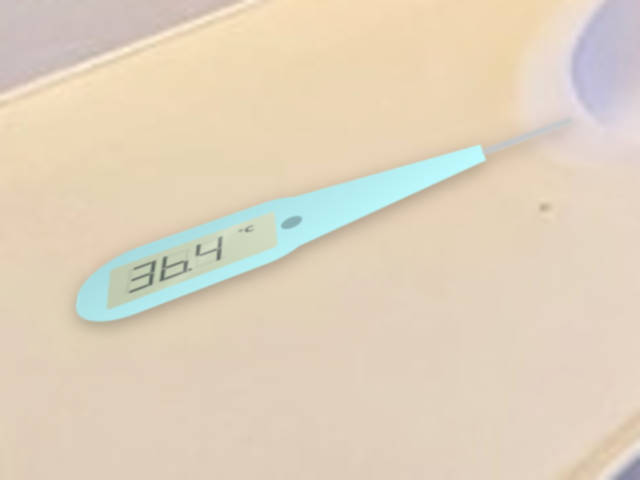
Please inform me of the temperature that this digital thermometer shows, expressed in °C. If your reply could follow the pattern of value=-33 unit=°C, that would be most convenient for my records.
value=36.4 unit=°C
